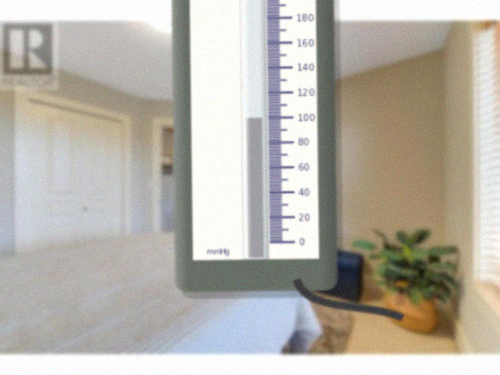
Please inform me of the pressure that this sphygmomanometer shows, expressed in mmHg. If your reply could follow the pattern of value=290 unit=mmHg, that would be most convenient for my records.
value=100 unit=mmHg
